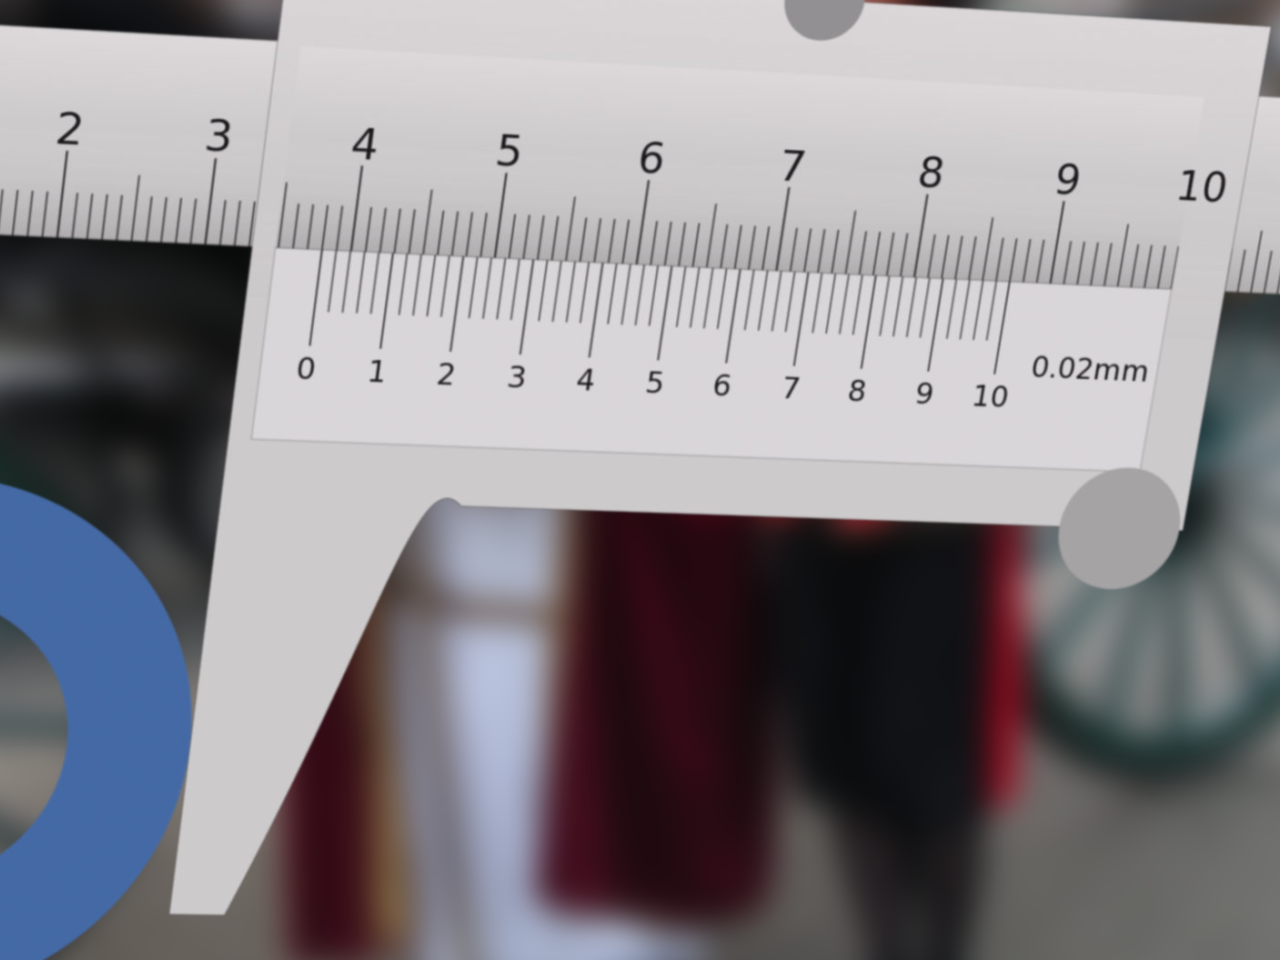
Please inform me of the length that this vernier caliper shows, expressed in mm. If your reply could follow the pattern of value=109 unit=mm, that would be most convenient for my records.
value=38.0 unit=mm
